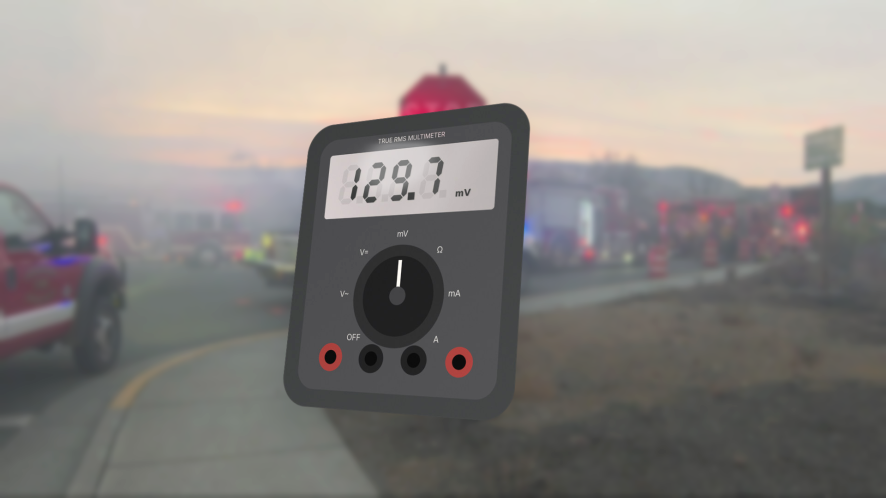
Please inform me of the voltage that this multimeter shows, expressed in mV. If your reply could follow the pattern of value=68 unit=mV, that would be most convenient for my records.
value=129.7 unit=mV
